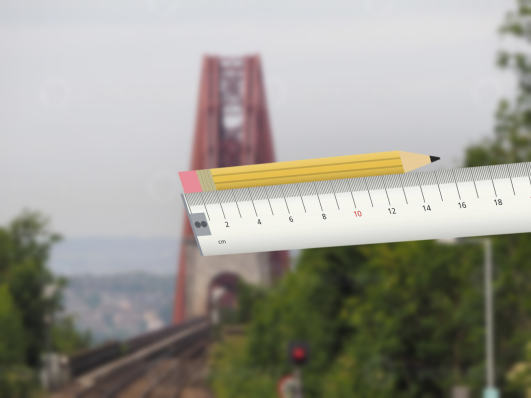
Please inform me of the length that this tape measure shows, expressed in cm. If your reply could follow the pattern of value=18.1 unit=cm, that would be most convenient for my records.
value=15.5 unit=cm
